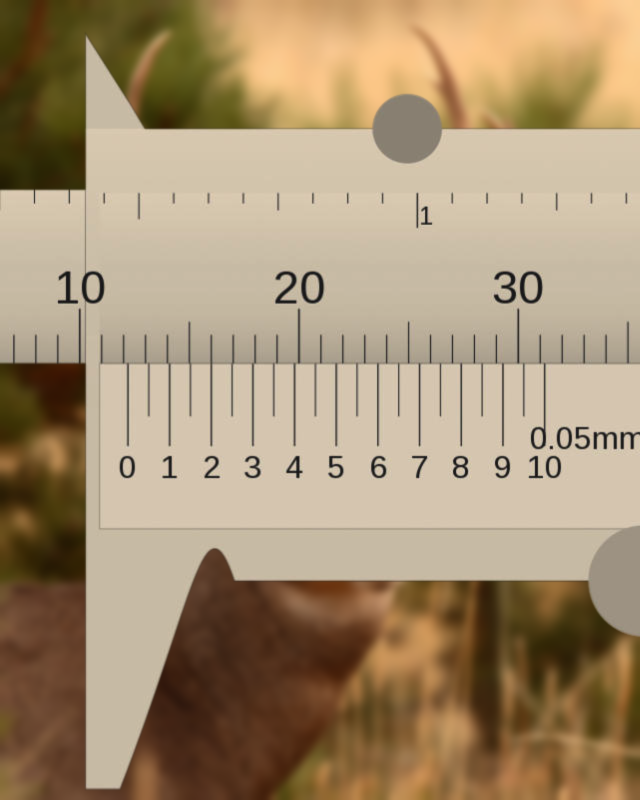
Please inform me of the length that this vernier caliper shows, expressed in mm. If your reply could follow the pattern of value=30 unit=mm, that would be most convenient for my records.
value=12.2 unit=mm
